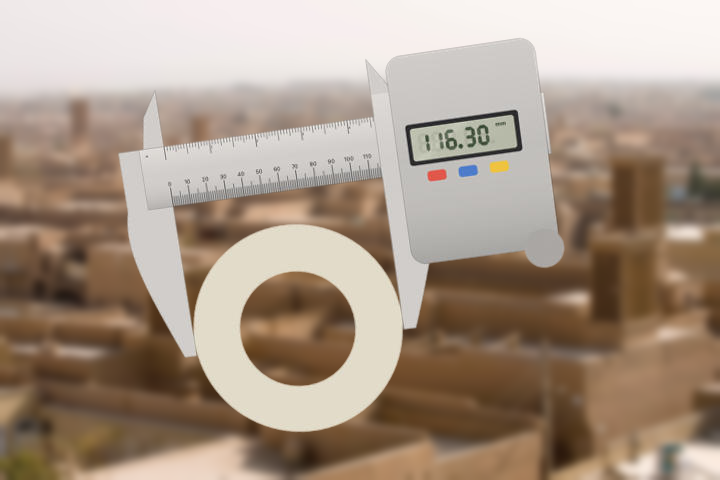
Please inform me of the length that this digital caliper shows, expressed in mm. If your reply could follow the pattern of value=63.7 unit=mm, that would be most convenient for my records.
value=116.30 unit=mm
